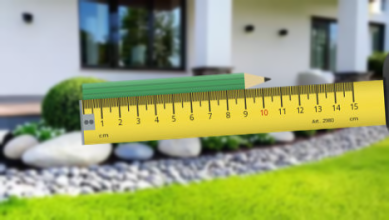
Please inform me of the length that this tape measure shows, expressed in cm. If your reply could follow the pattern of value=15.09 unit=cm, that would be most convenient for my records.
value=10.5 unit=cm
